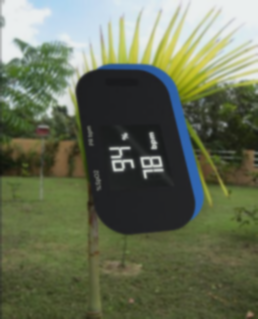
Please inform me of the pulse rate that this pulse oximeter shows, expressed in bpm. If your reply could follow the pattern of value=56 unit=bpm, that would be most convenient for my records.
value=78 unit=bpm
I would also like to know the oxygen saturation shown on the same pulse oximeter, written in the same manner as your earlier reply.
value=94 unit=%
